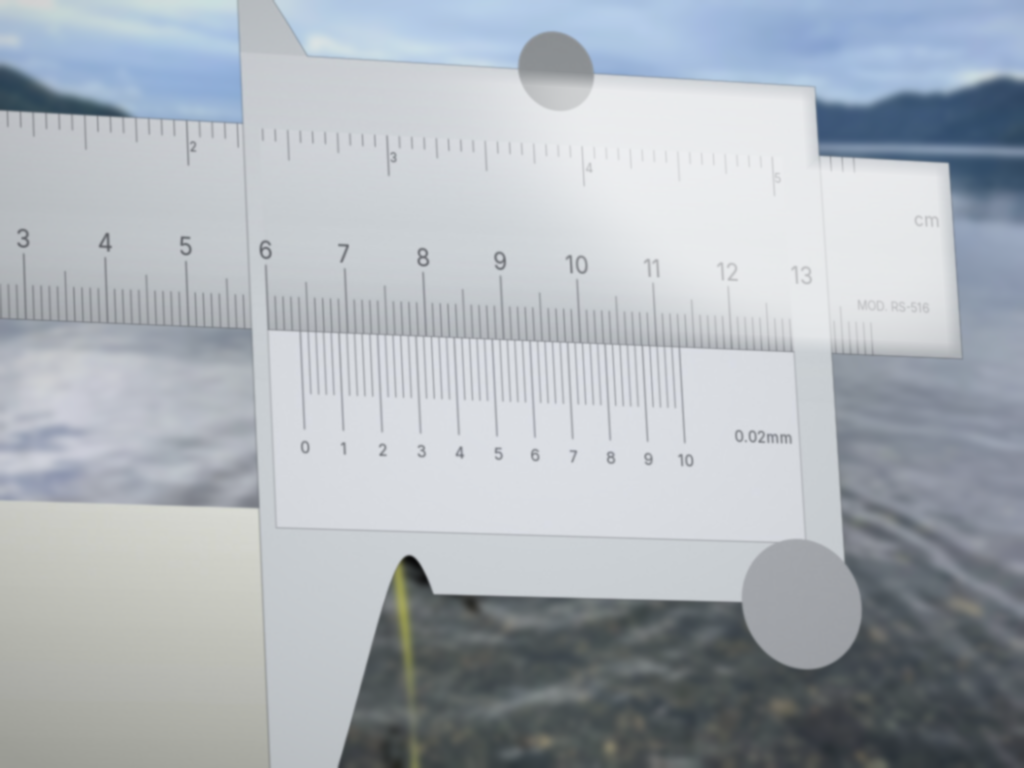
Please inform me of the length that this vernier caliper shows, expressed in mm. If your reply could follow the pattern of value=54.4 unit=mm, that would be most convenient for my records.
value=64.0 unit=mm
